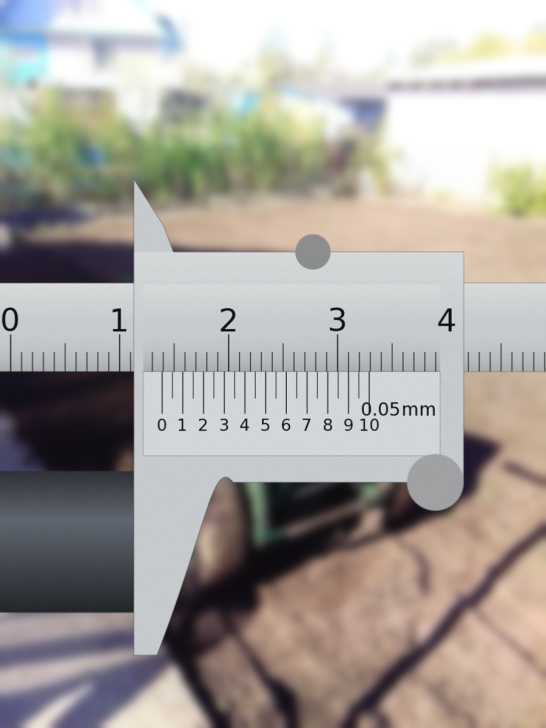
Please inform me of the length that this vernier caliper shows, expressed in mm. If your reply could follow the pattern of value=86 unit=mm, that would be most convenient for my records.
value=13.9 unit=mm
